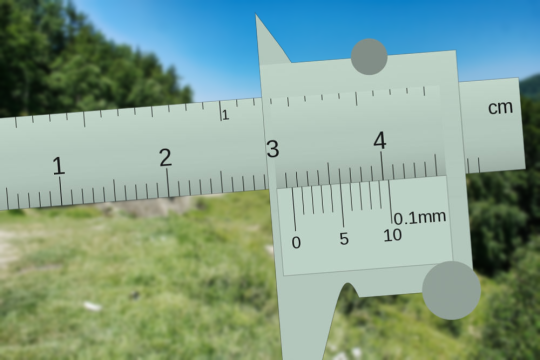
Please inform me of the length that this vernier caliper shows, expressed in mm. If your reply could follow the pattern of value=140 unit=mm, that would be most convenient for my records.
value=31.5 unit=mm
